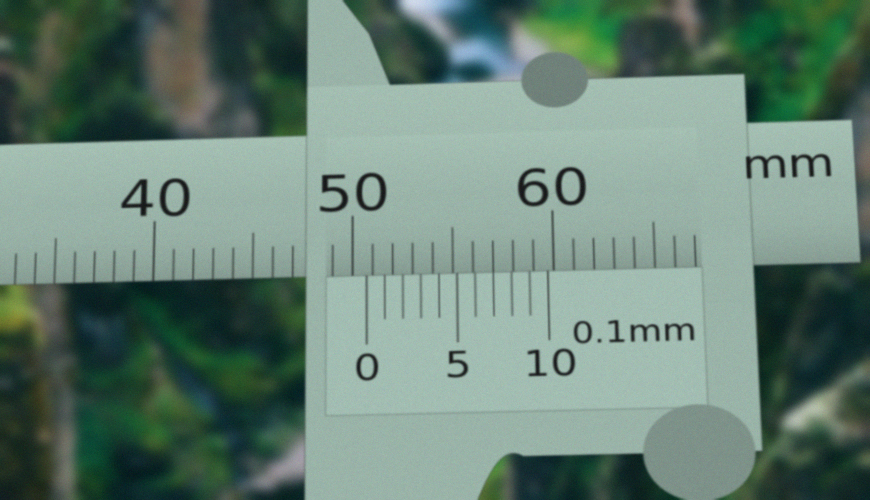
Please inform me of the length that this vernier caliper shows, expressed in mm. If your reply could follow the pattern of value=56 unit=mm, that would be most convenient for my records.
value=50.7 unit=mm
